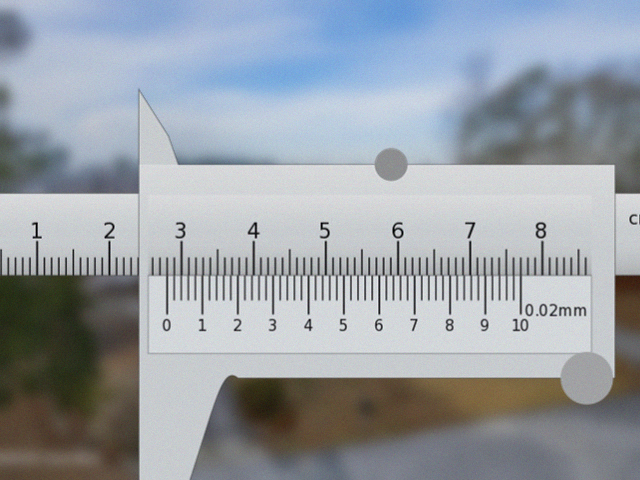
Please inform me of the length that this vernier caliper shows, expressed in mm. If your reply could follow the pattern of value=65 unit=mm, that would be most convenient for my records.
value=28.0 unit=mm
